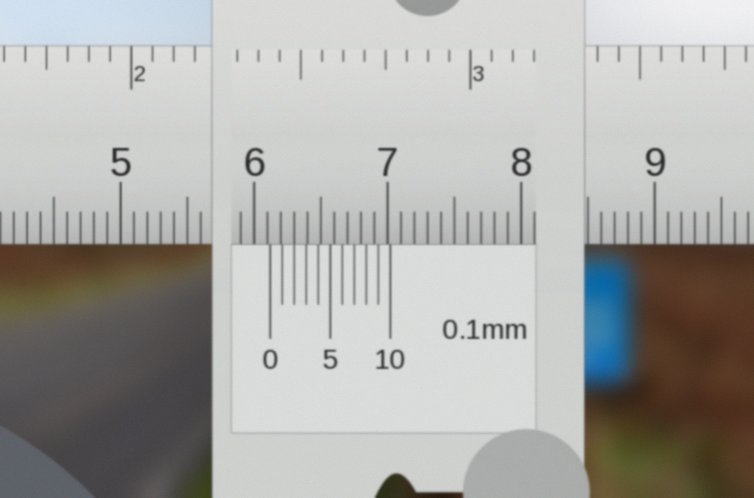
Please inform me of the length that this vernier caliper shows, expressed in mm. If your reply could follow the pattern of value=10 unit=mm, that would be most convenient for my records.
value=61.2 unit=mm
